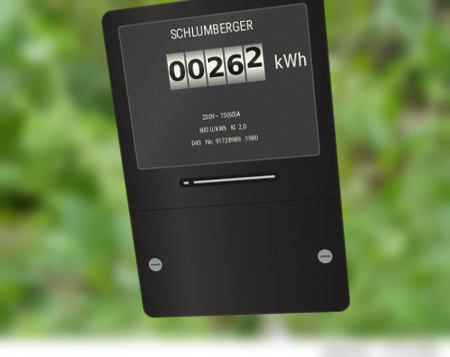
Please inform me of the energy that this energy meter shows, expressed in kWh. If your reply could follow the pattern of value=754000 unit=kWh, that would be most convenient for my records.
value=262 unit=kWh
